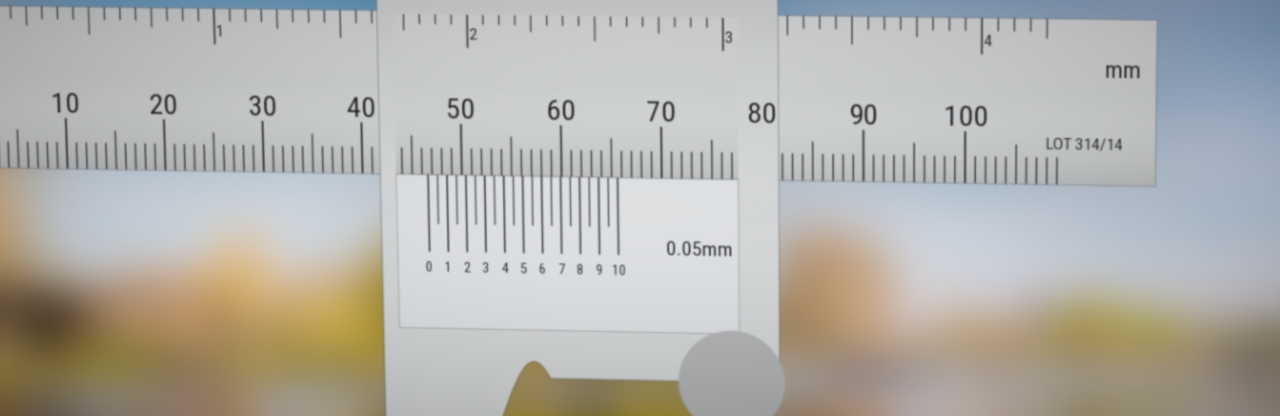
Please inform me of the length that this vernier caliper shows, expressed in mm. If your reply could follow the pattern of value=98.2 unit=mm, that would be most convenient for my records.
value=46.6 unit=mm
